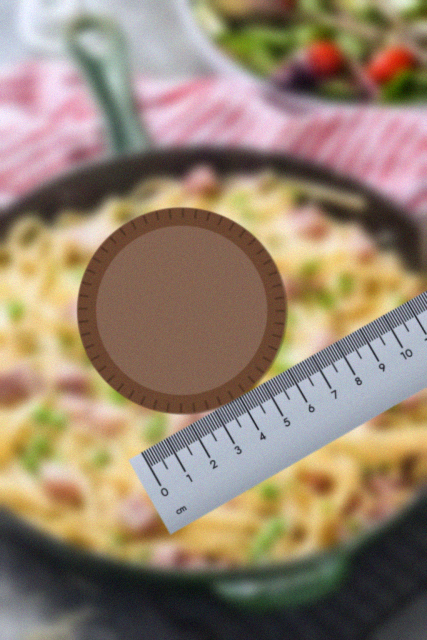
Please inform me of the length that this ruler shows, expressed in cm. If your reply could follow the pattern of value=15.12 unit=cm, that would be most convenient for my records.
value=7.5 unit=cm
